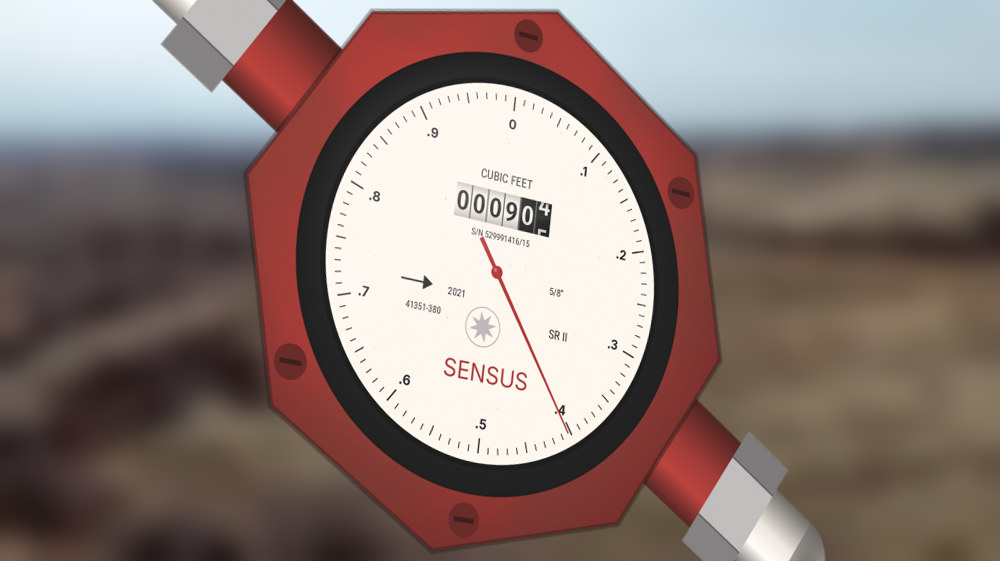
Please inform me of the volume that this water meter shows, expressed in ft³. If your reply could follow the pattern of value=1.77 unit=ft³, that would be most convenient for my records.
value=904.40 unit=ft³
